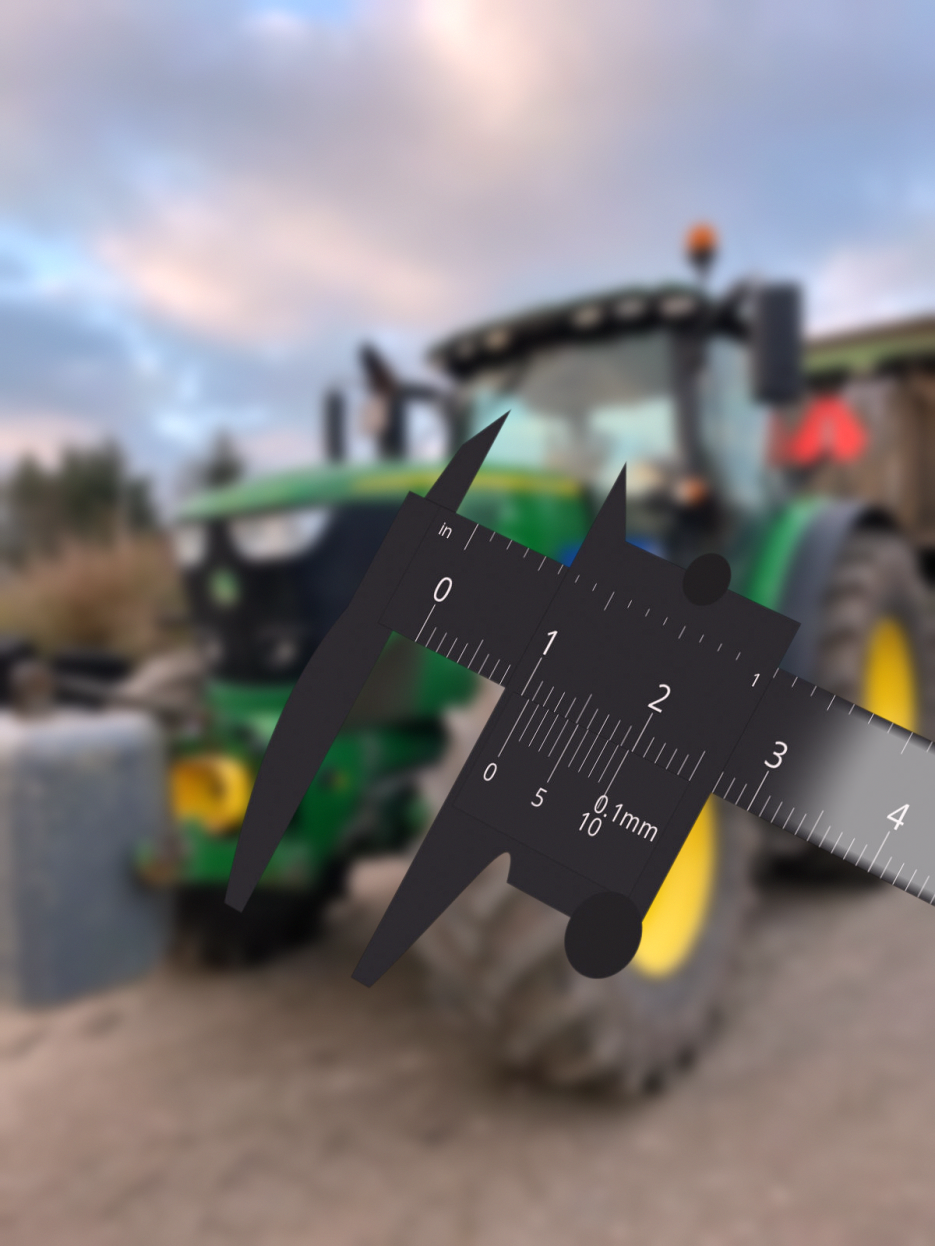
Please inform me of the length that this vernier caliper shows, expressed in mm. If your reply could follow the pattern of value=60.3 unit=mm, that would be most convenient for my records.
value=10.7 unit=mm
